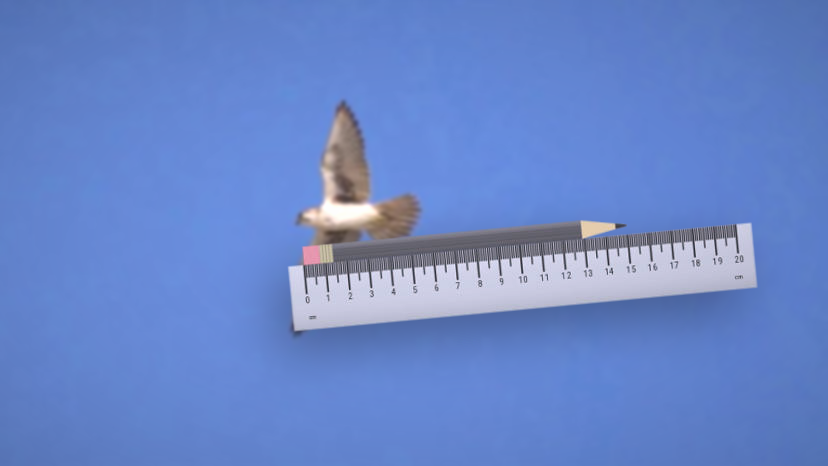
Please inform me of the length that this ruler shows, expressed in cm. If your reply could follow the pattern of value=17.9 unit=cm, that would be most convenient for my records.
value=15 unit=cm
